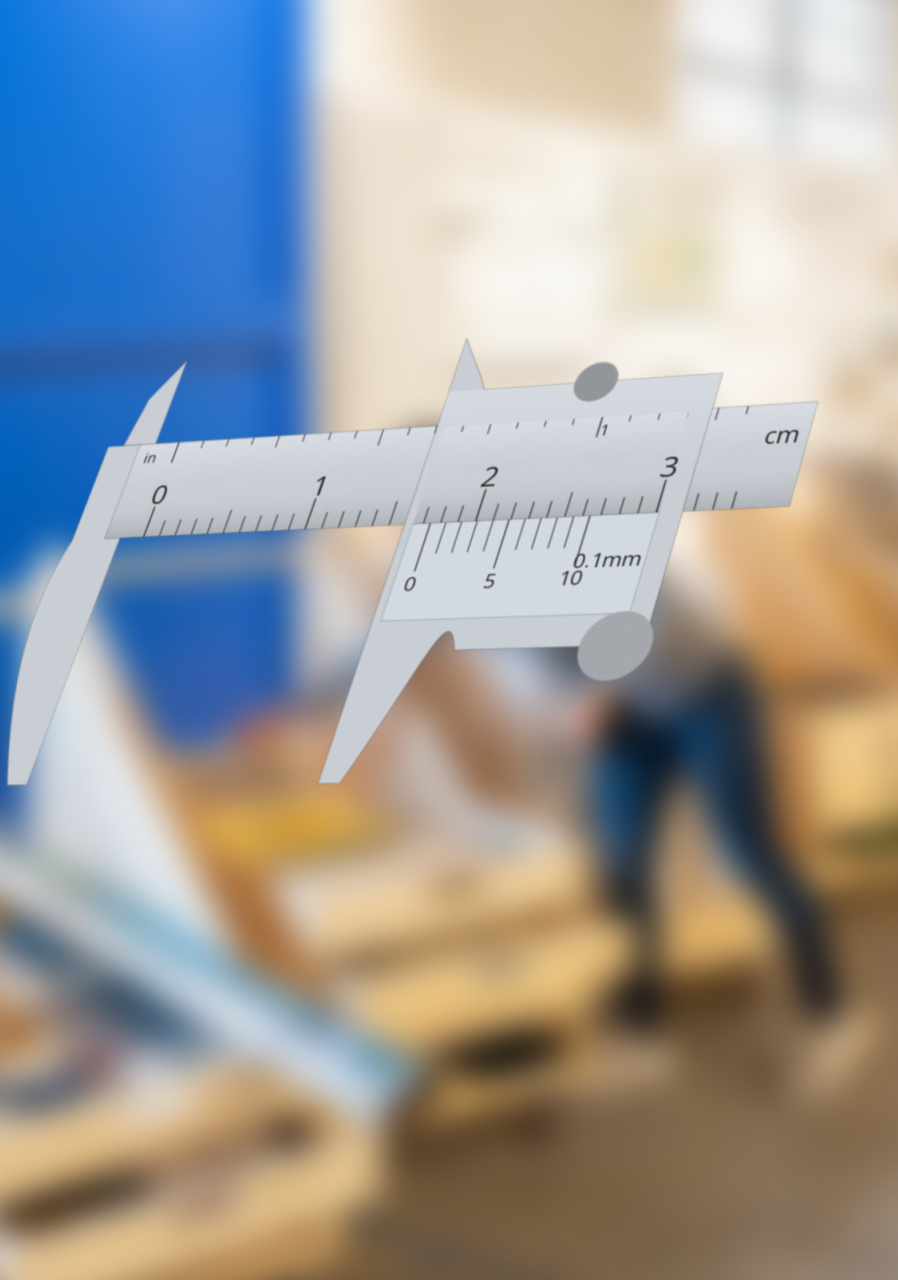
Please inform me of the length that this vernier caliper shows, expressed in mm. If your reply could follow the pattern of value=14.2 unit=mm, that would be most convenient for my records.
value=17.4 unit=mm
